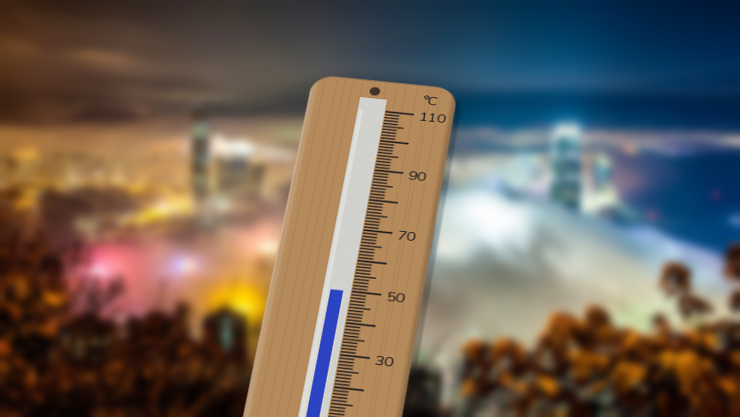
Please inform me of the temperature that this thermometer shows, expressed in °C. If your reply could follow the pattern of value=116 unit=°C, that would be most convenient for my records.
value=50 unit=°C
